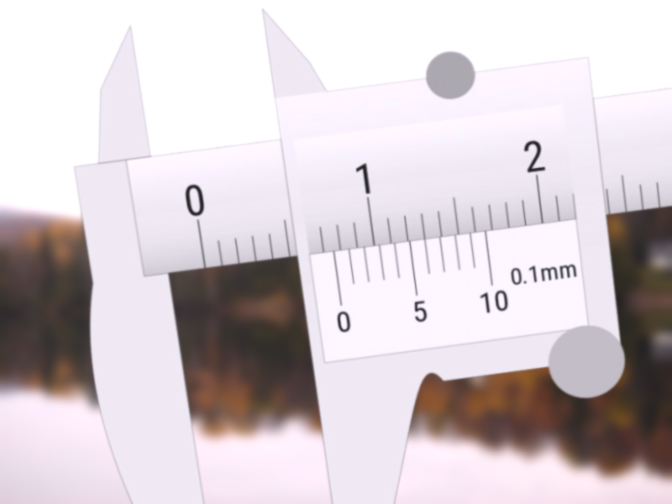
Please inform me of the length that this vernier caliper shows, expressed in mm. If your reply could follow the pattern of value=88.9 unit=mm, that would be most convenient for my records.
value=7.6 unit=mm
